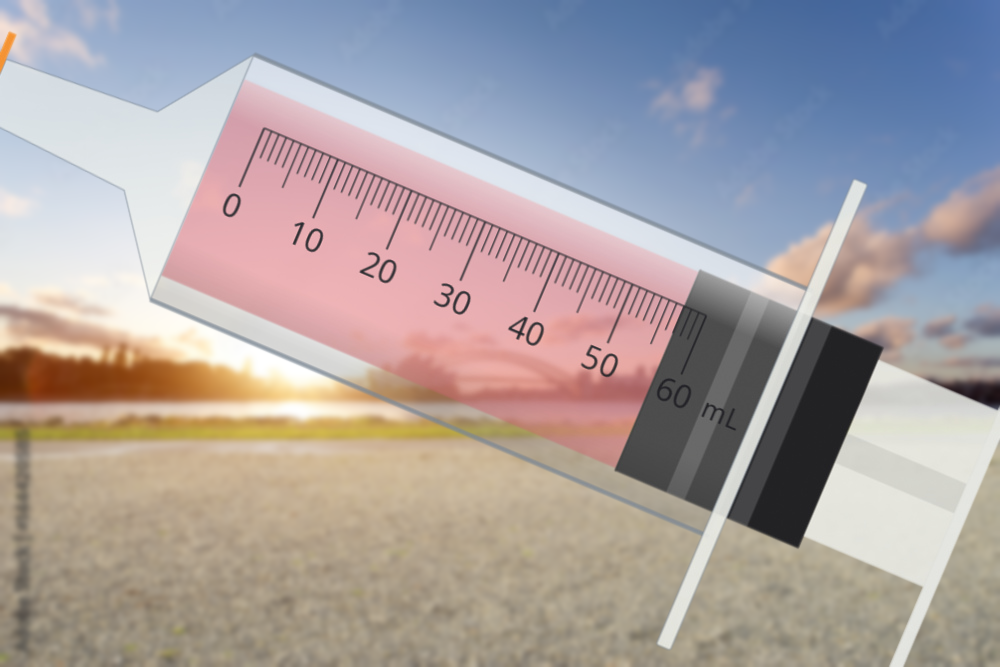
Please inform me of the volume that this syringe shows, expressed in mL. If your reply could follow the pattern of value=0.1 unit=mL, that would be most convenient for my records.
value=57 unit=mL
